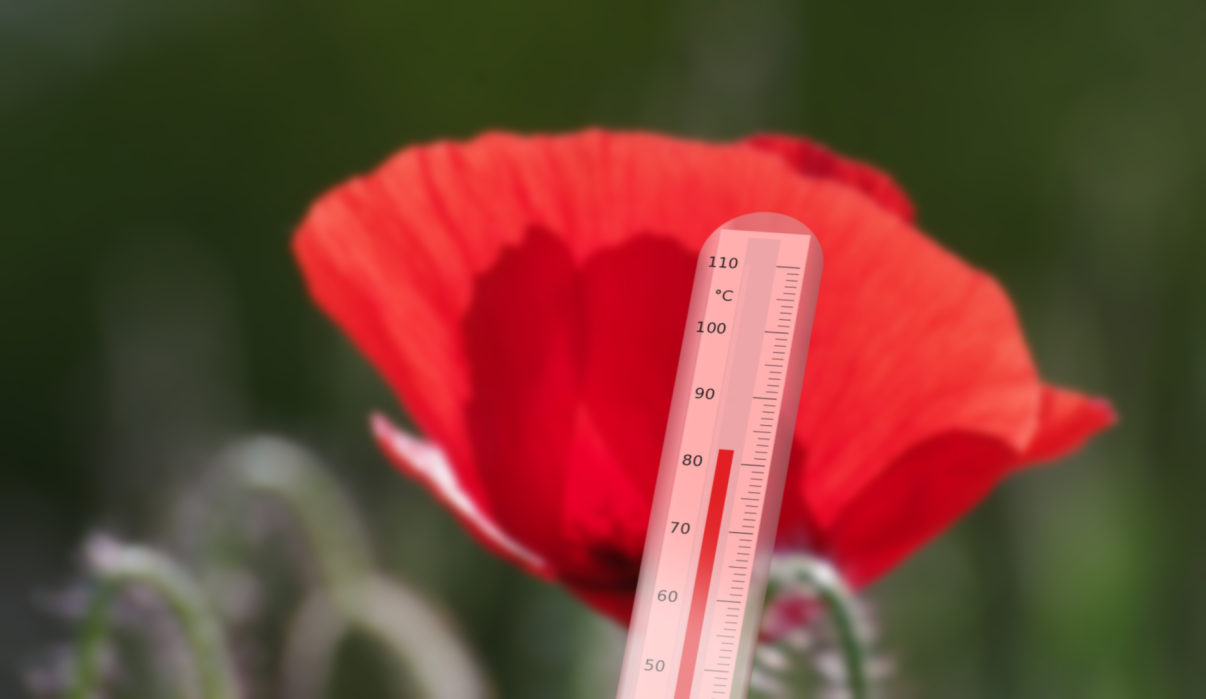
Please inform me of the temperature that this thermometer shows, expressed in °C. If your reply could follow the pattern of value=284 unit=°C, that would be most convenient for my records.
value=82 unit=°C
